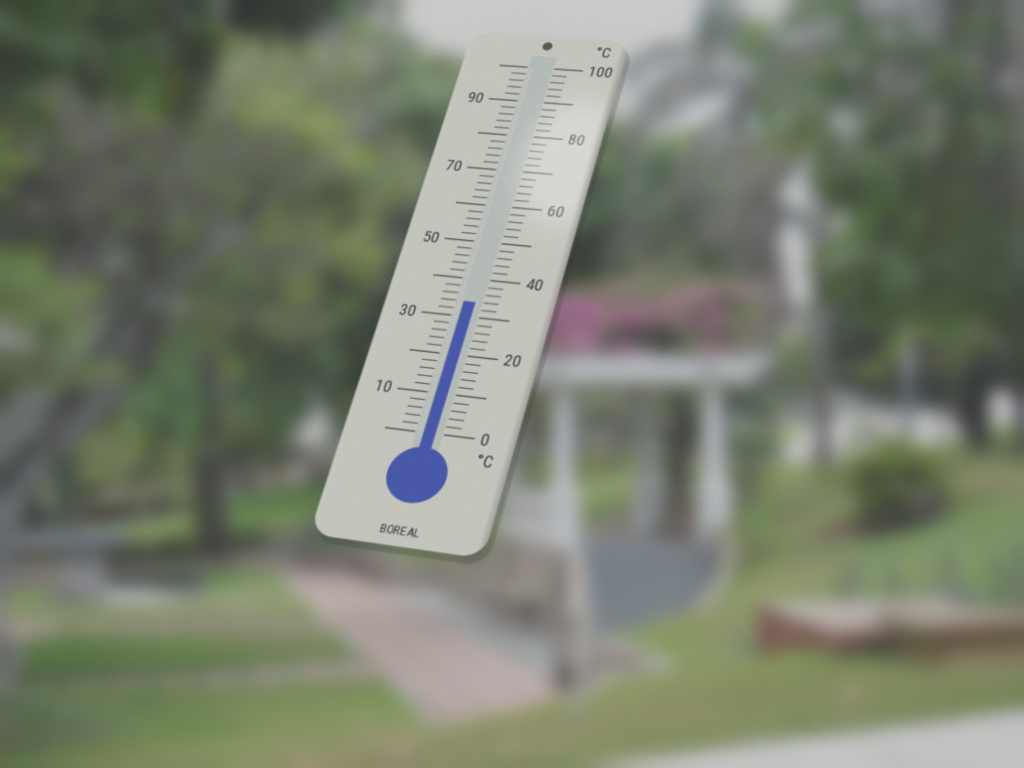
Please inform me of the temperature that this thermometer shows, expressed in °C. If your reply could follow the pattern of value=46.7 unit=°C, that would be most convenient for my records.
value=34 unit=°C
